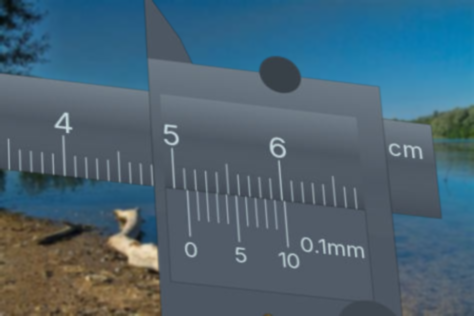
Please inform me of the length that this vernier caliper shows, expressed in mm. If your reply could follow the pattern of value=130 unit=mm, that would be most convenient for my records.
value=51.2 unit=mm
